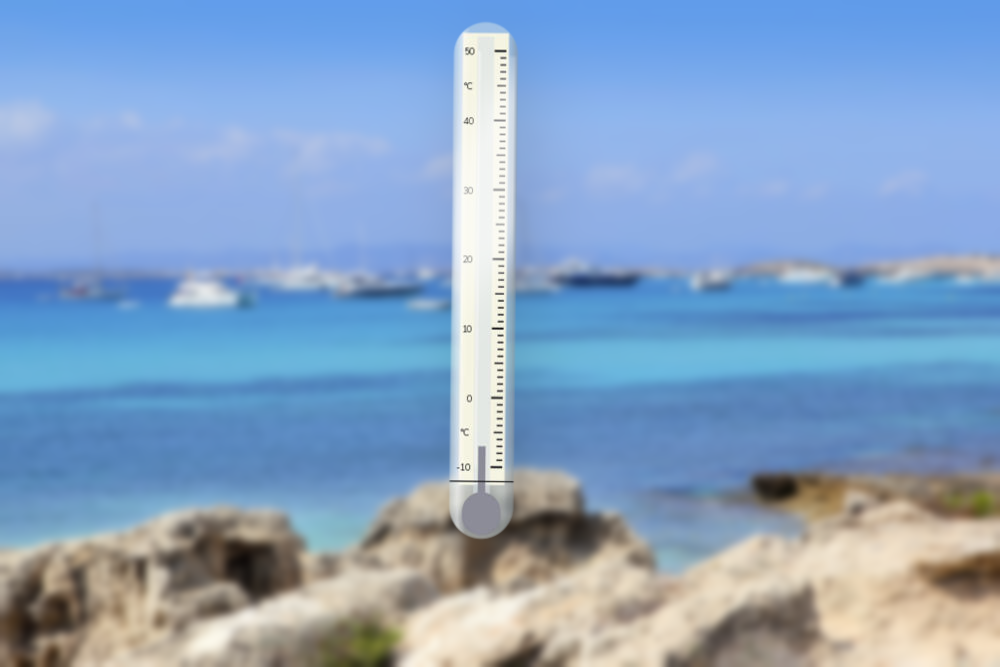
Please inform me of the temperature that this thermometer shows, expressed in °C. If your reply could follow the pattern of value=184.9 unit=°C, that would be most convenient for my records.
value=-7 unit=°C
